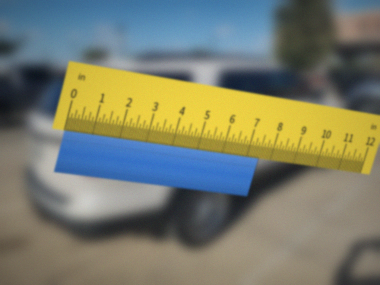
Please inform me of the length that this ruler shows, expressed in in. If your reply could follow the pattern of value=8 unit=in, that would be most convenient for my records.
value=7.5 unit=in
